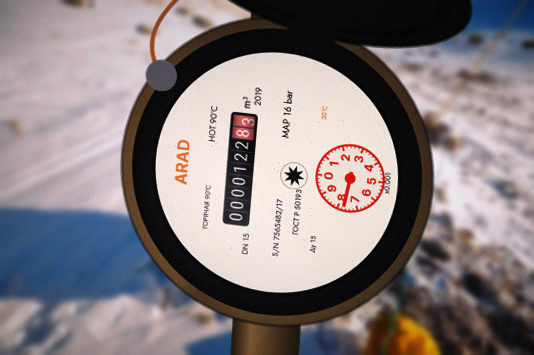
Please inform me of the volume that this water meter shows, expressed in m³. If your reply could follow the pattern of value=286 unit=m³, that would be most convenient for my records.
value=122.827 unit=m³
